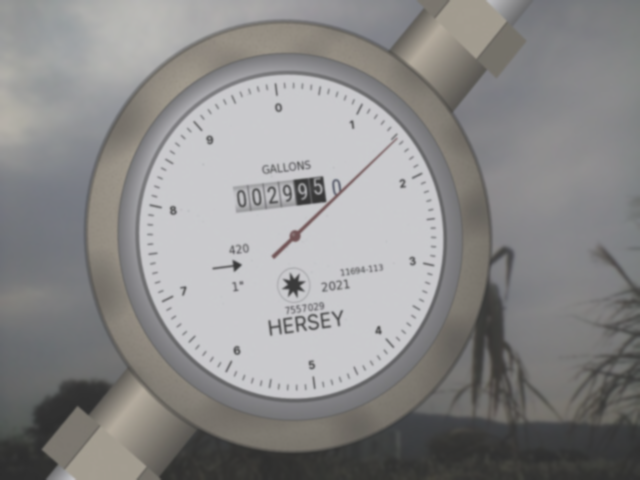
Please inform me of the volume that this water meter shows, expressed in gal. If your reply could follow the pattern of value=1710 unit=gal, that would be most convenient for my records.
value=29951.5 unit=gal
